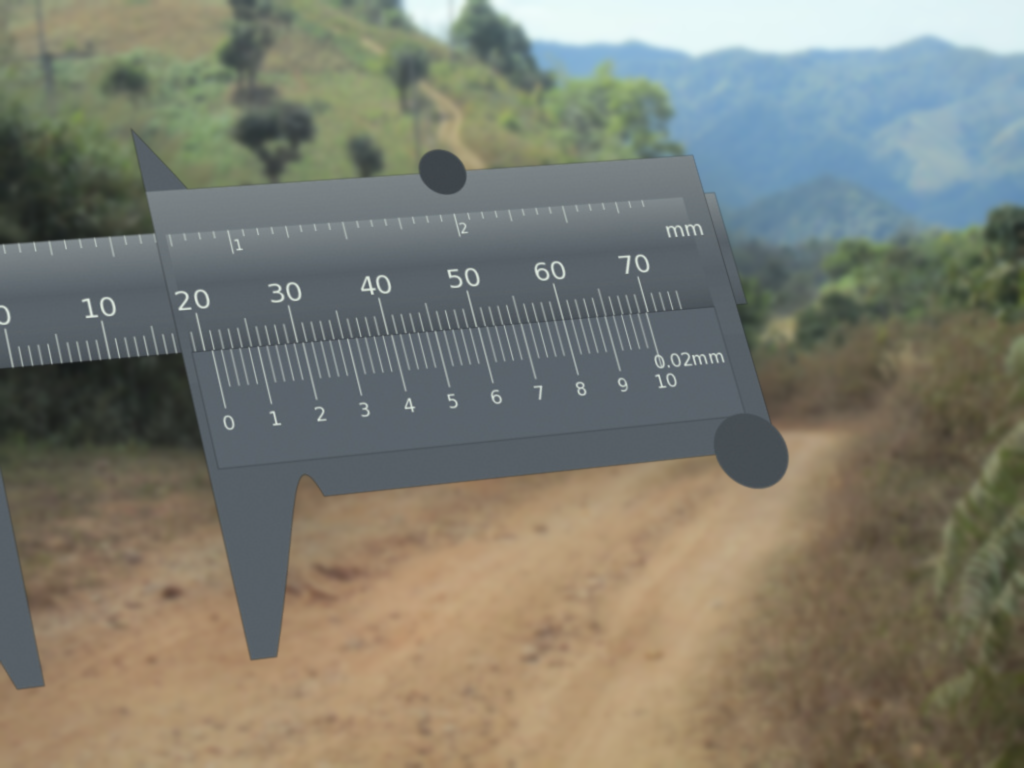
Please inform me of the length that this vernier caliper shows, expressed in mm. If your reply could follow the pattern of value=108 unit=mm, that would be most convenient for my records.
value=20.8 unit=mm
